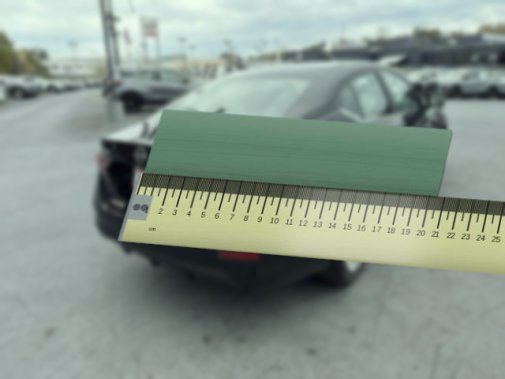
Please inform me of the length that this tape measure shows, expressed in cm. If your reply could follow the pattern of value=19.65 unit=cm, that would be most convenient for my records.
value=20.5 unit=cm
